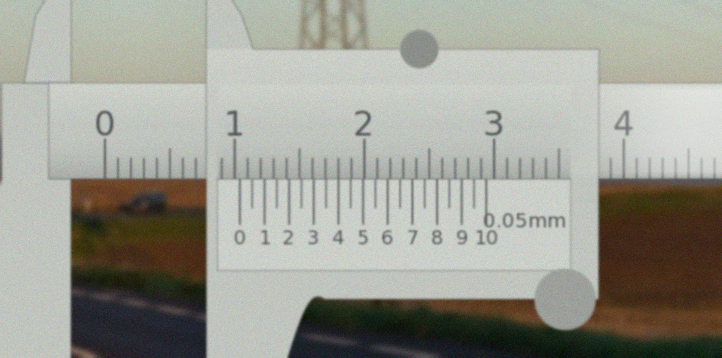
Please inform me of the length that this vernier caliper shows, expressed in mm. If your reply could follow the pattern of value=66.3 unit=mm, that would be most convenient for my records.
value=10.4 unit=mm
